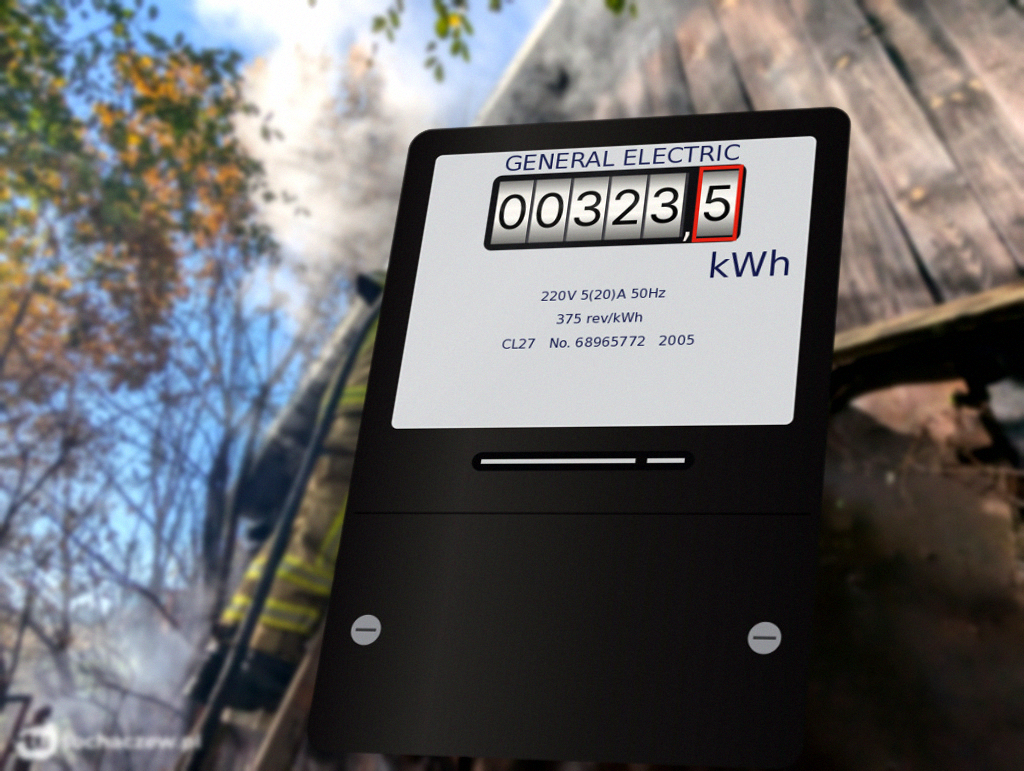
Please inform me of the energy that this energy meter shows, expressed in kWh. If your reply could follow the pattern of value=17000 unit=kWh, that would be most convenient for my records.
value=323.5 unit=kWh
